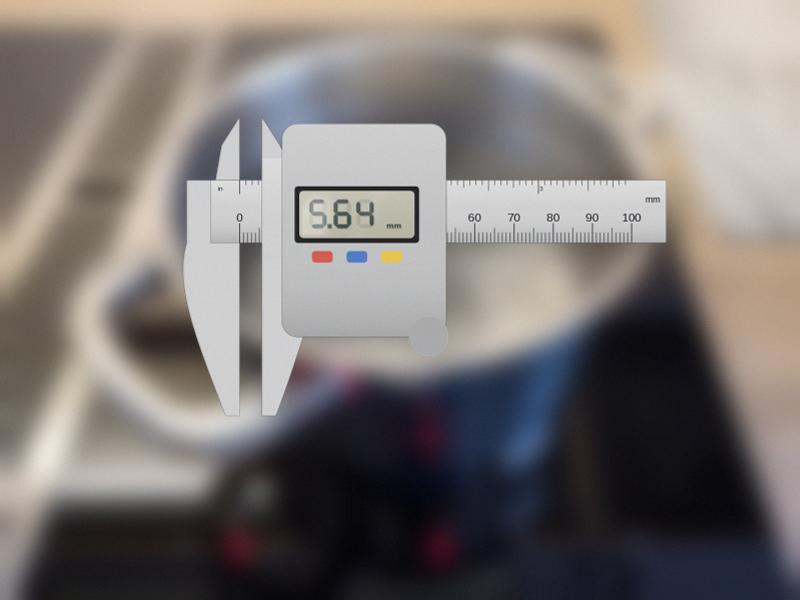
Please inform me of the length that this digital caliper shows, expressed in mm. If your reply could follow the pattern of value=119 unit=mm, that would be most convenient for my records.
value=5.64 unit=mm
